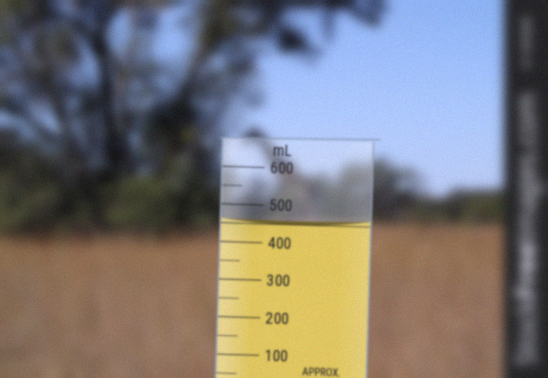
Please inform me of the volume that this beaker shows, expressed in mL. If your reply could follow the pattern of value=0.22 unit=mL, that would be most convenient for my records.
value=450 unit=mL
